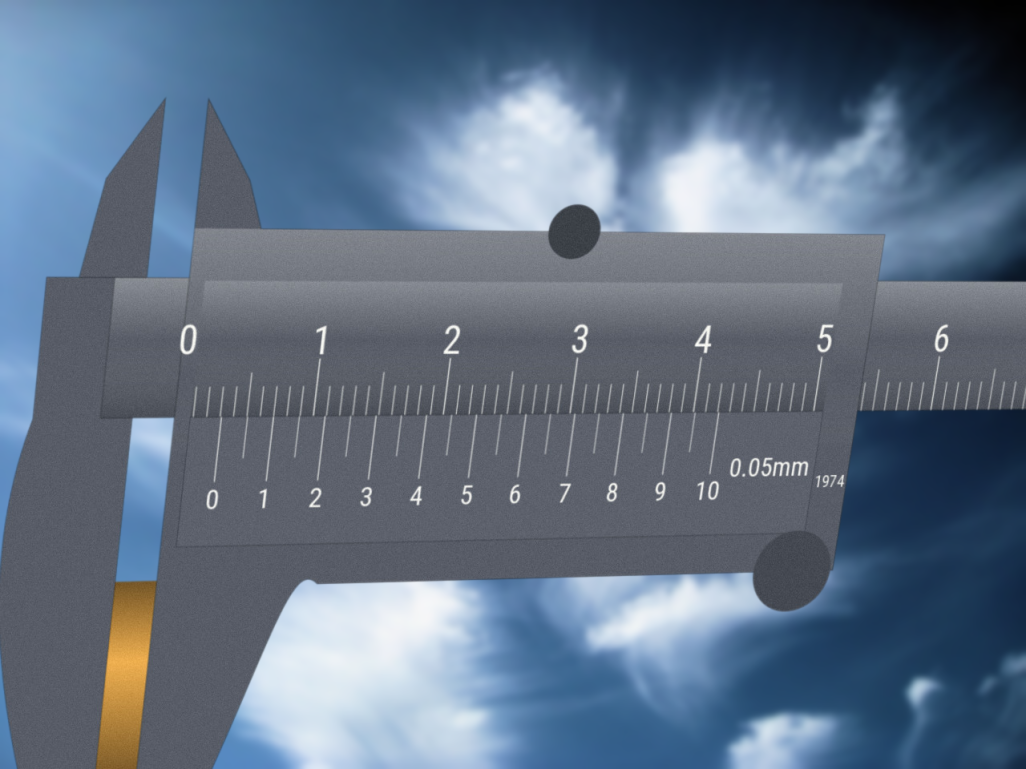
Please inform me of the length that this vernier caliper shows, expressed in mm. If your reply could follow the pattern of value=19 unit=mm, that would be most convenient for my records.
value=3.1 unit=mm
